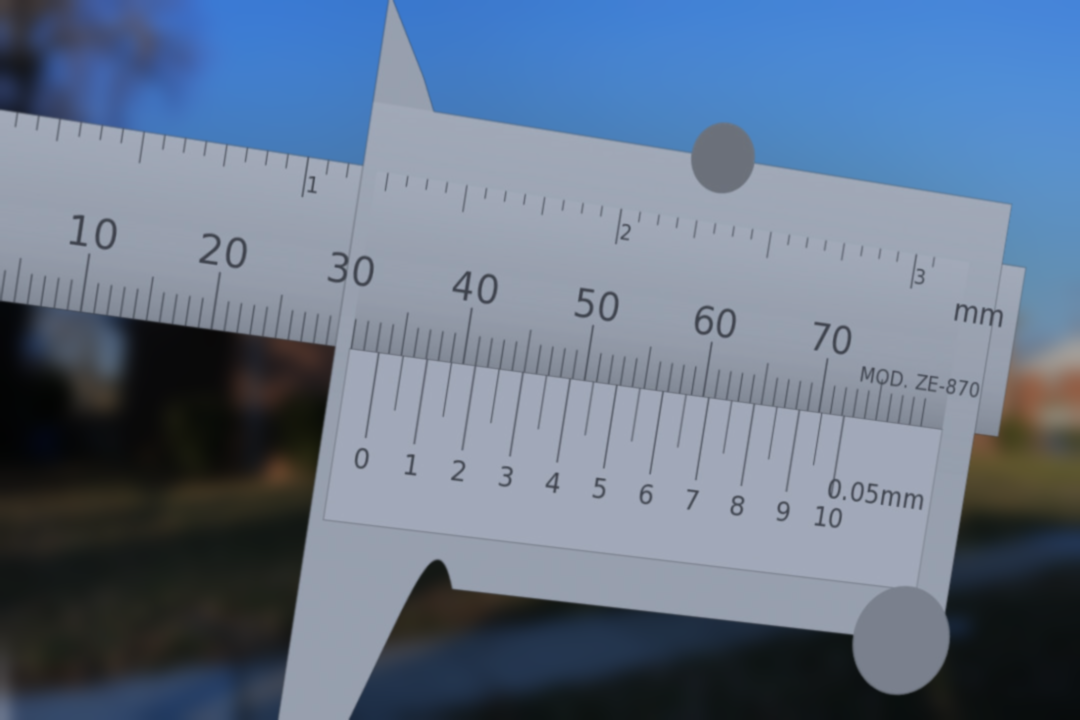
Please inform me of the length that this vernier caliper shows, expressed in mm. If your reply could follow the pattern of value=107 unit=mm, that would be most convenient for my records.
value=33.2 unit=mm
